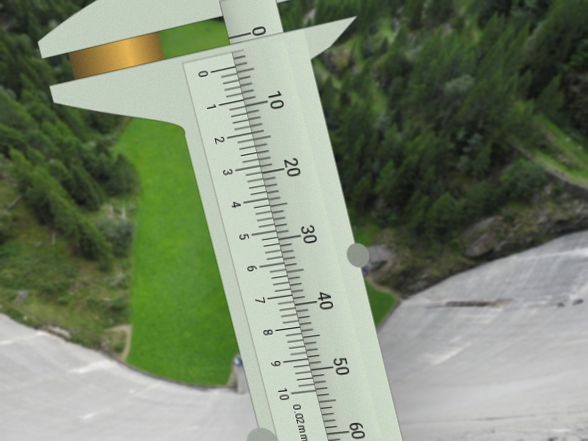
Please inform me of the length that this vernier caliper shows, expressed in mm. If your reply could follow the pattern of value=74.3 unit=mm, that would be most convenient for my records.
value=4.2 unit=mm
